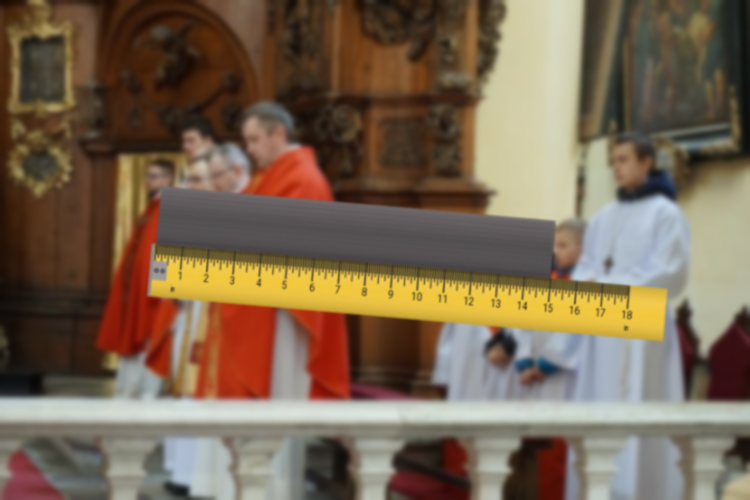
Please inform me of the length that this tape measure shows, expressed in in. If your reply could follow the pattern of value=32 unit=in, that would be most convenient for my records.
value=15 unit=in
